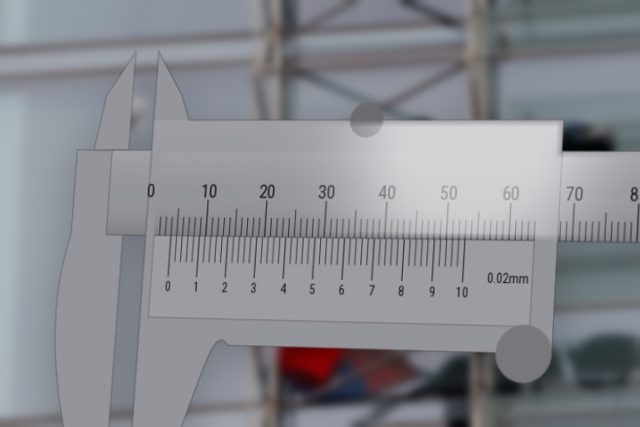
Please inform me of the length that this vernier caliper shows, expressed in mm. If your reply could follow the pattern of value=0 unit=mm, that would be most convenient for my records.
value=4.0 unit=mm
